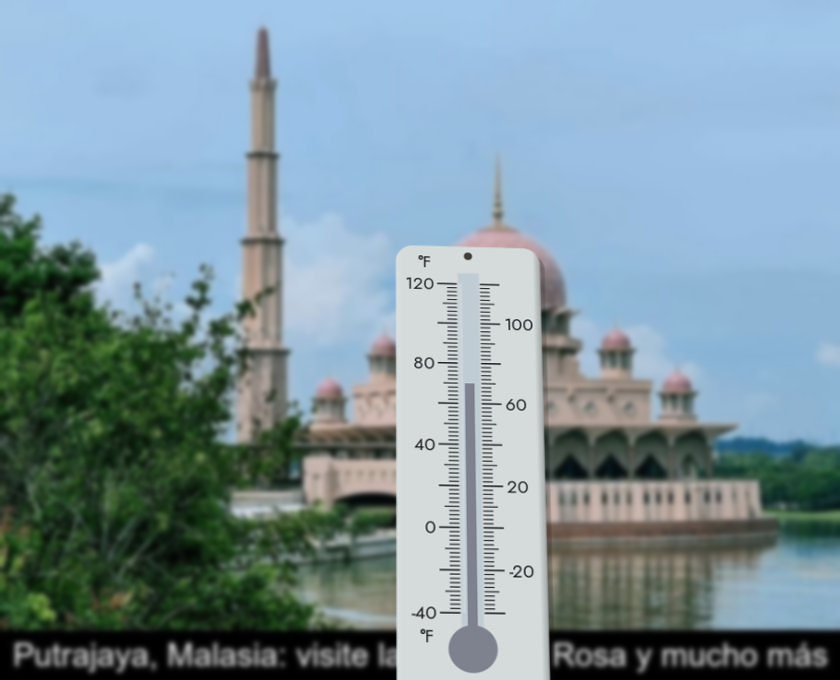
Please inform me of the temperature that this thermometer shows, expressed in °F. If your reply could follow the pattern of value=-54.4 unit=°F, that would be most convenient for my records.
value=70 unit=°F
